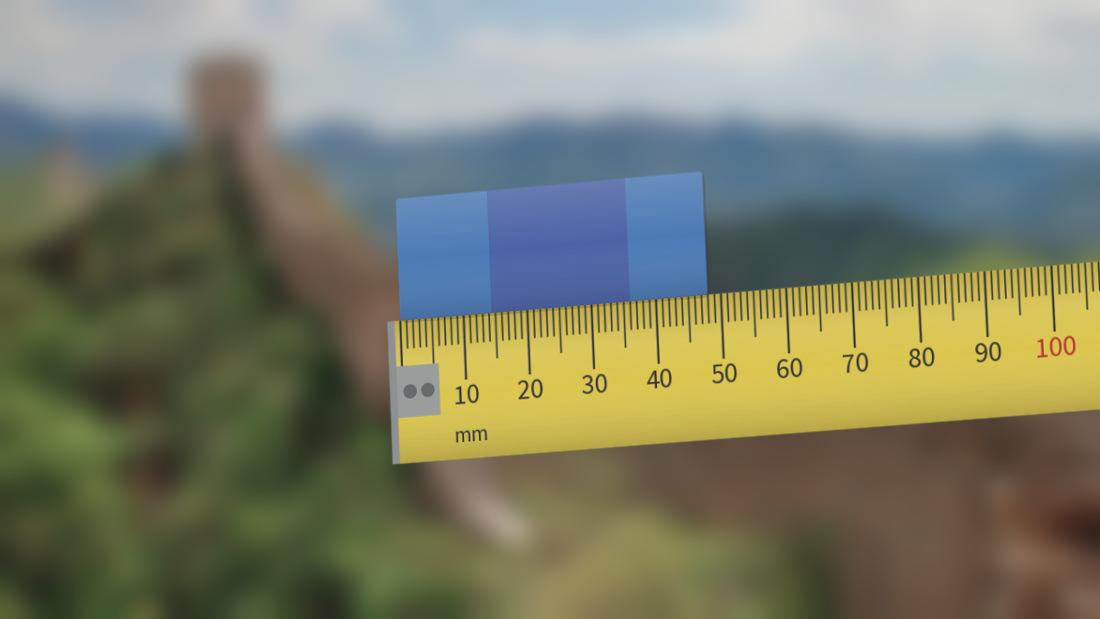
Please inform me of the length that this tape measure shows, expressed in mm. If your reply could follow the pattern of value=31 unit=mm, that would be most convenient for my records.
value=48 unit=mm
